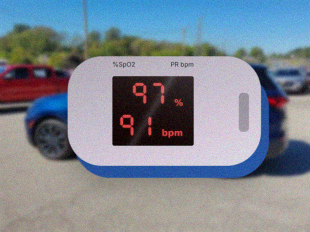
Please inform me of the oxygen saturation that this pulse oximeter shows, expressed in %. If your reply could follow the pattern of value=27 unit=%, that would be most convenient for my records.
value=97 unit=%
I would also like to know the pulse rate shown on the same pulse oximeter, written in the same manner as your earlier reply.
value=91 unit=bpm
